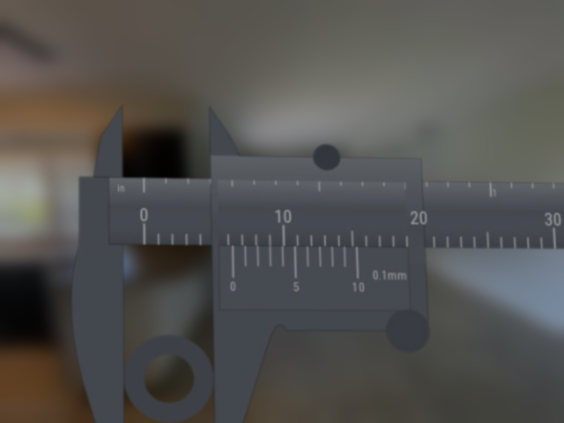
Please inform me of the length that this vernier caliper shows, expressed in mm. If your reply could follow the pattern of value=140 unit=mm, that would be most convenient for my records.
value=6.3 unit=mm
